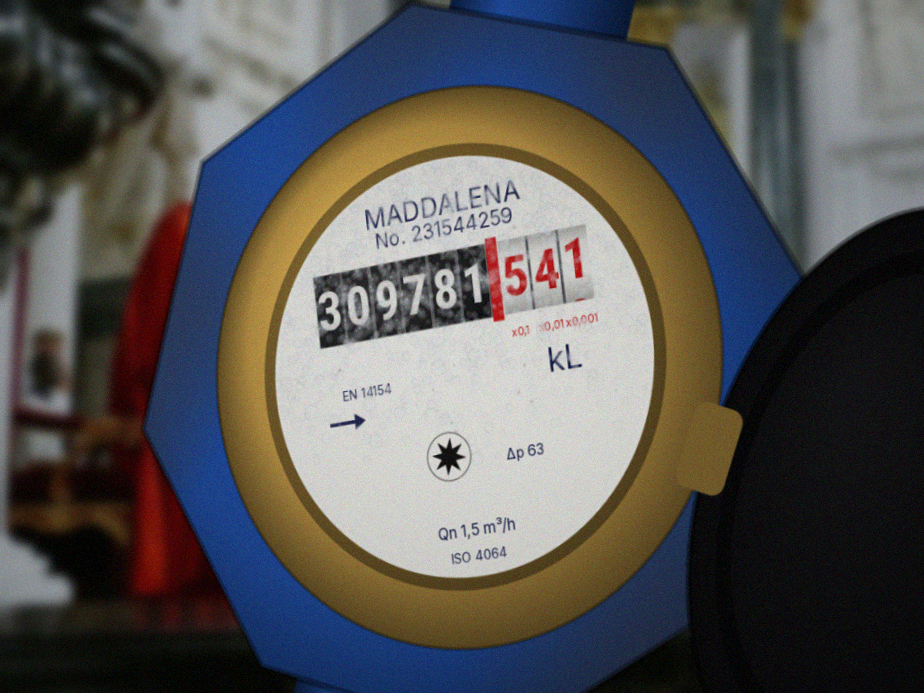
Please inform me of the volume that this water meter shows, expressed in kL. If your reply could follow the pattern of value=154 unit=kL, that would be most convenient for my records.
value=309781.541 unit=kL
